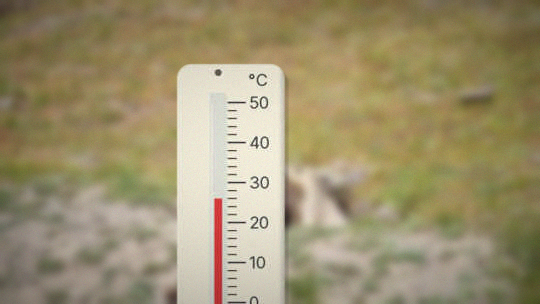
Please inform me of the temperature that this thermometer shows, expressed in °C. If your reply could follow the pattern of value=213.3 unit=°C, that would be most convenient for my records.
value=26 unit=°C
